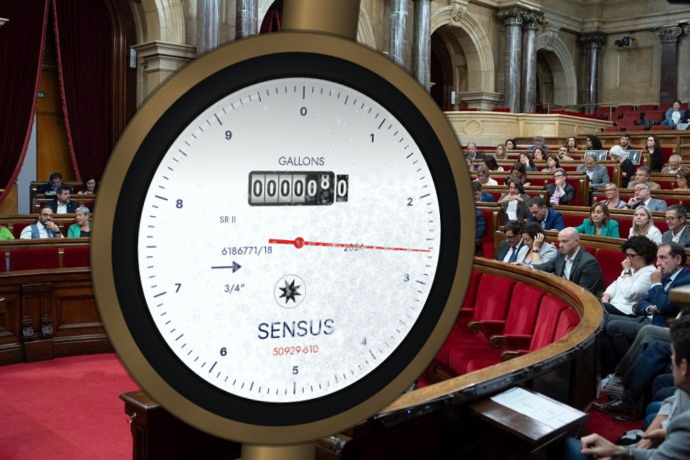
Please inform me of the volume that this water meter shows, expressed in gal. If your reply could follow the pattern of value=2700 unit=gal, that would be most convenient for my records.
value=82.6 unit=gal
